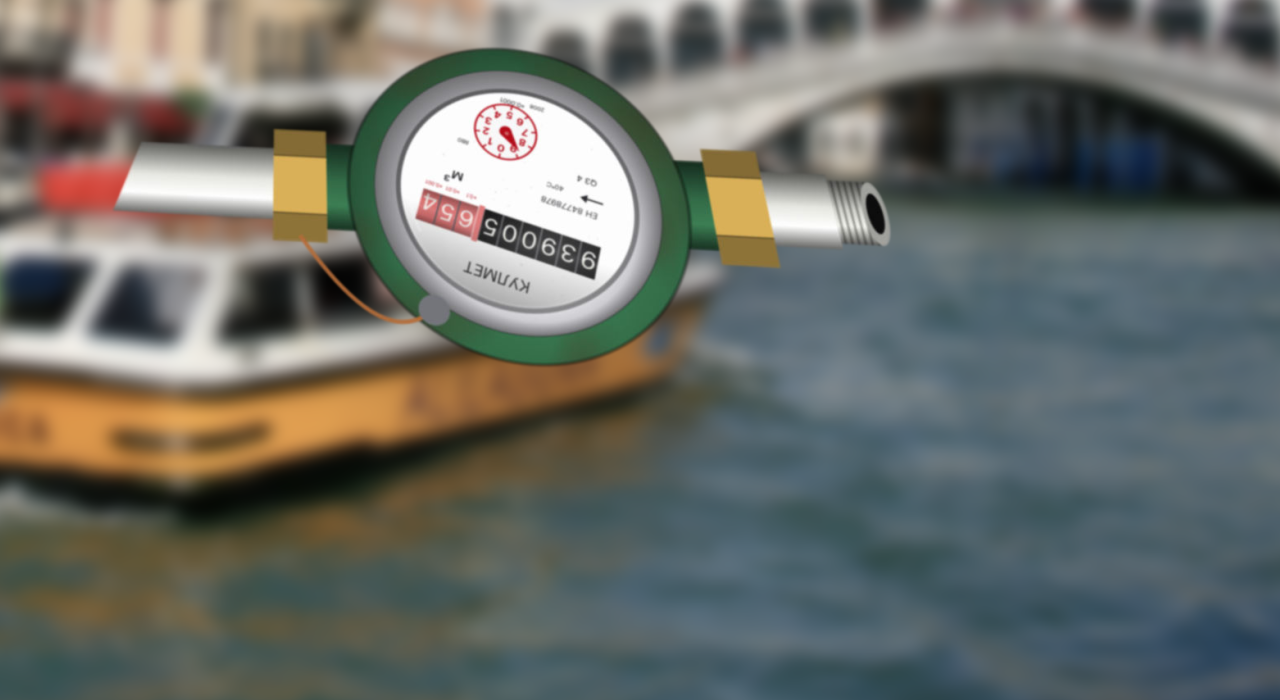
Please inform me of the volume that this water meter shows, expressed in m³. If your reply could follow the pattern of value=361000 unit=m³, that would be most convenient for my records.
value=939005.6538 unit=m³
